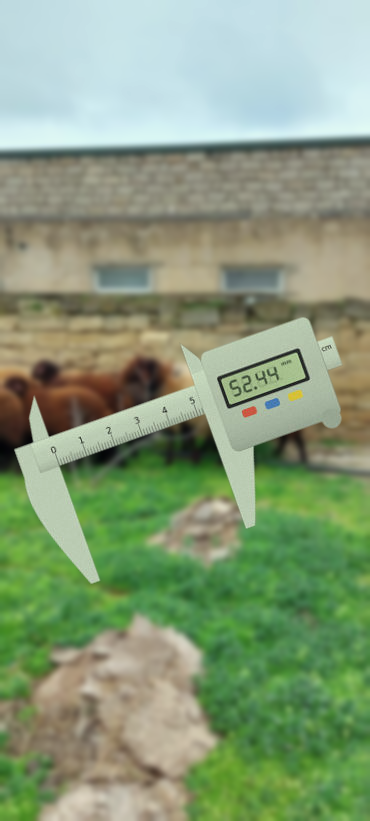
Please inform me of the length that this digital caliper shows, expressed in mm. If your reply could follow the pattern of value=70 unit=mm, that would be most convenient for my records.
value=52.44 unit=mm
